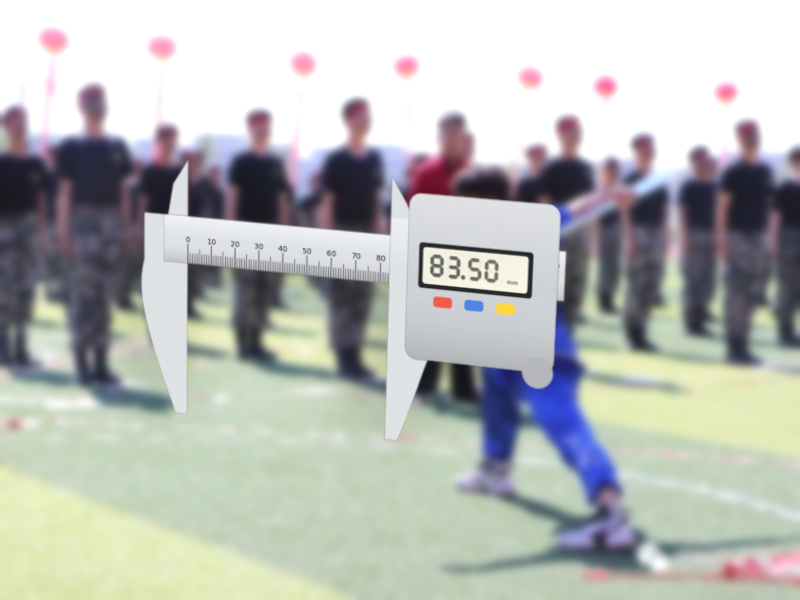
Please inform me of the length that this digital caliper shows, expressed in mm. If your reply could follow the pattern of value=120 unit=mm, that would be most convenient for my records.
value=83.50 unit=mm
